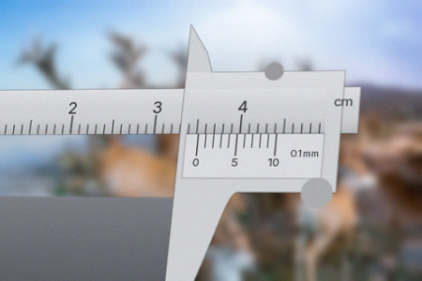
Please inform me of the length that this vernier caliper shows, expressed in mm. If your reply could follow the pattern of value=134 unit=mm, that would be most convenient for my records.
value=35.2 unit=mm
